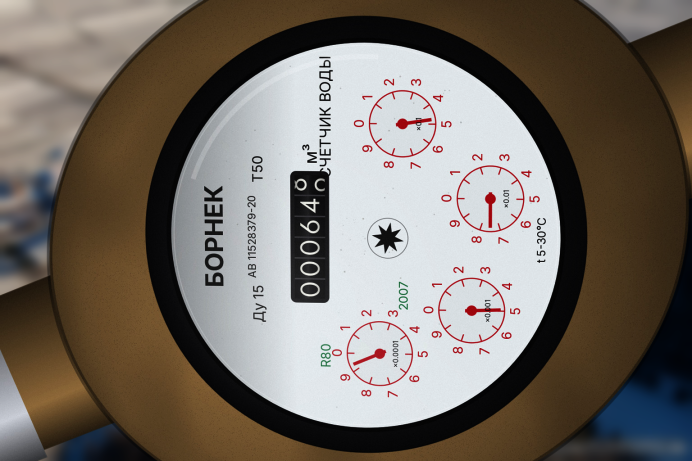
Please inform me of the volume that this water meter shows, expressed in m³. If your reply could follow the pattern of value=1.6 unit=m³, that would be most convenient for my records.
value=648.4749 unit=m³
